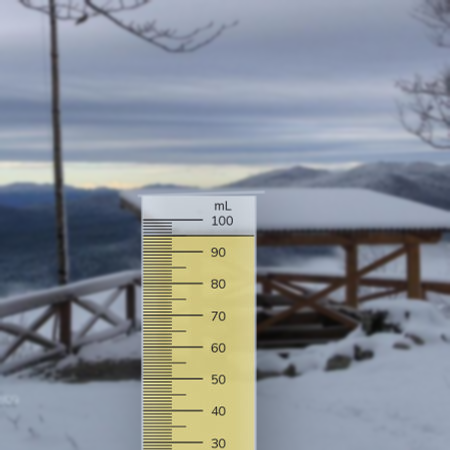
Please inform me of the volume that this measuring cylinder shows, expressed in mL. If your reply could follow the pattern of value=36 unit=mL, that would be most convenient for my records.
value=95 unit=mL
